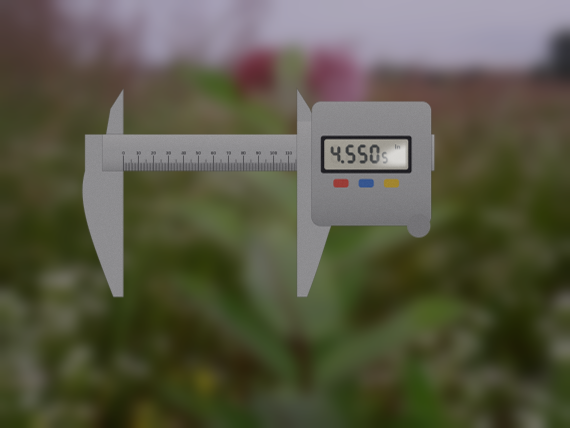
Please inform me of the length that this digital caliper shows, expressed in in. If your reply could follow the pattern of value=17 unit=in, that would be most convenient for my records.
value=4.5505 unit=in
